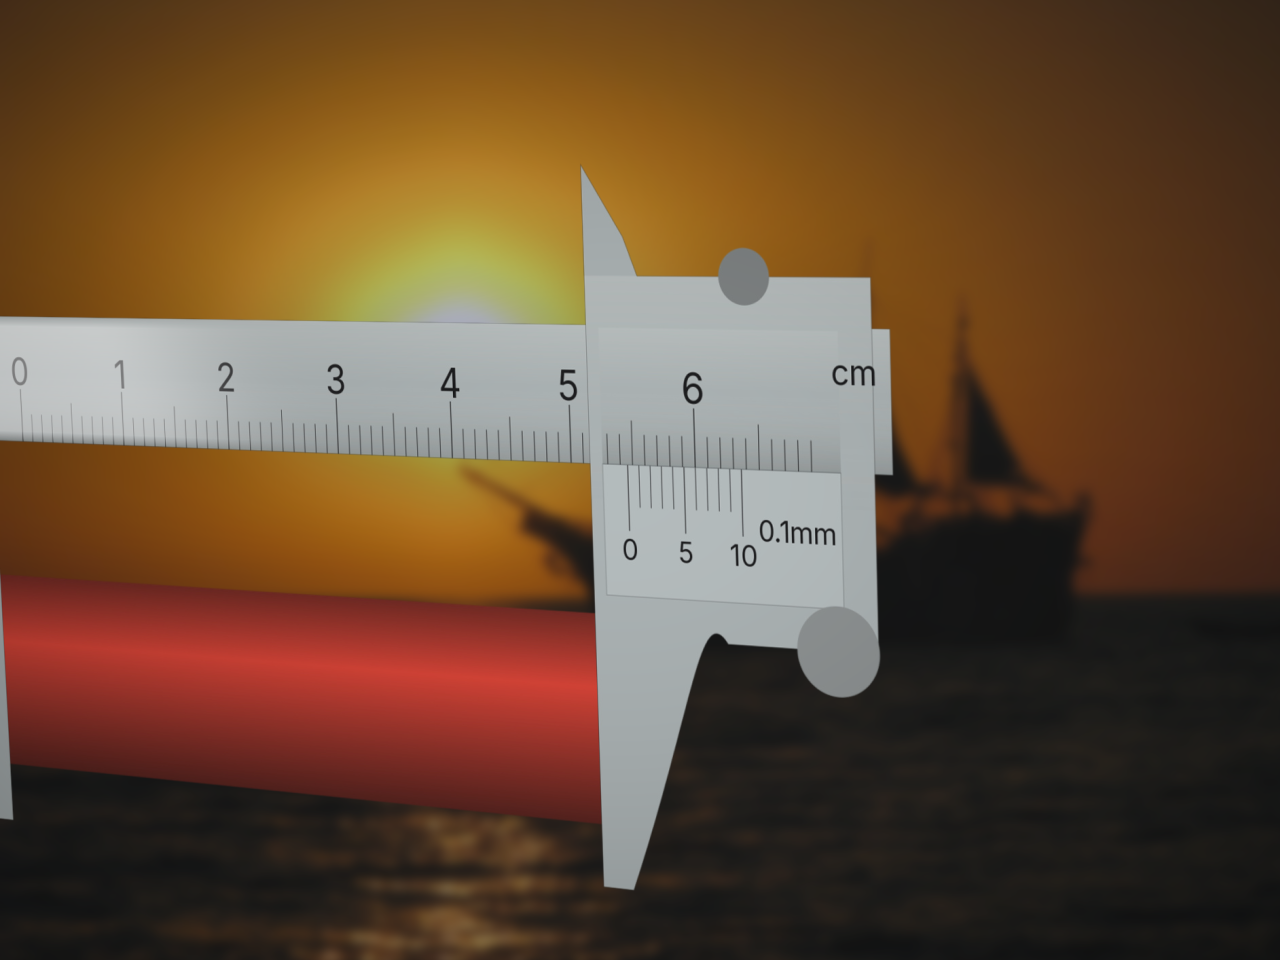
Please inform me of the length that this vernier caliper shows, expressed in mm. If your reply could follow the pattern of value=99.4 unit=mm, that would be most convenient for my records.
value=54.6 unit=mm
